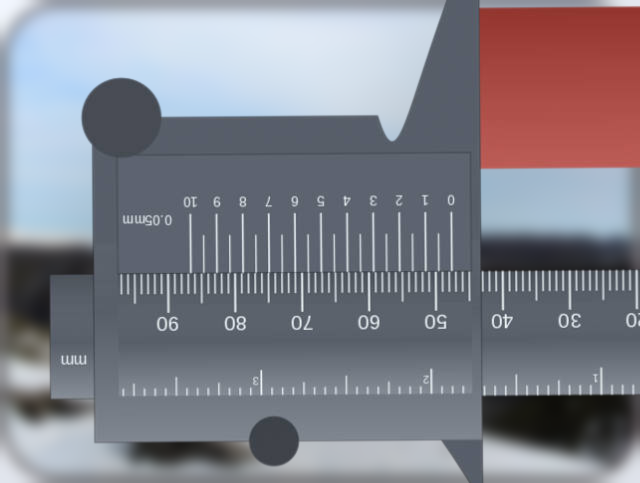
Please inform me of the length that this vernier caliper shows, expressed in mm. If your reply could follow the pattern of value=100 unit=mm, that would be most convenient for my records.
value=47.6 unit=mm
